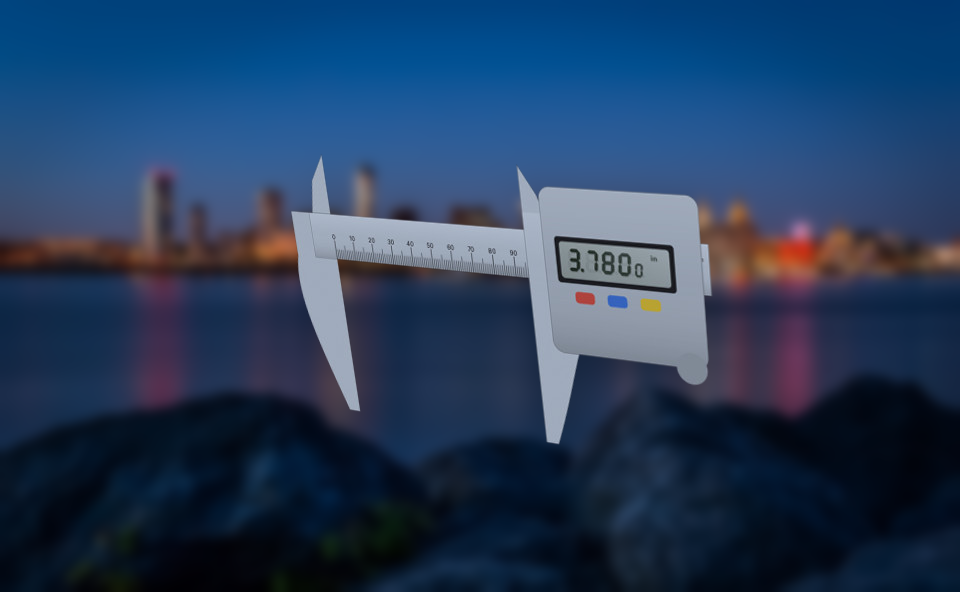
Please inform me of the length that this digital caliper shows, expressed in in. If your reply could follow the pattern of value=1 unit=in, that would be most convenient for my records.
value=3.7800 unit=in
